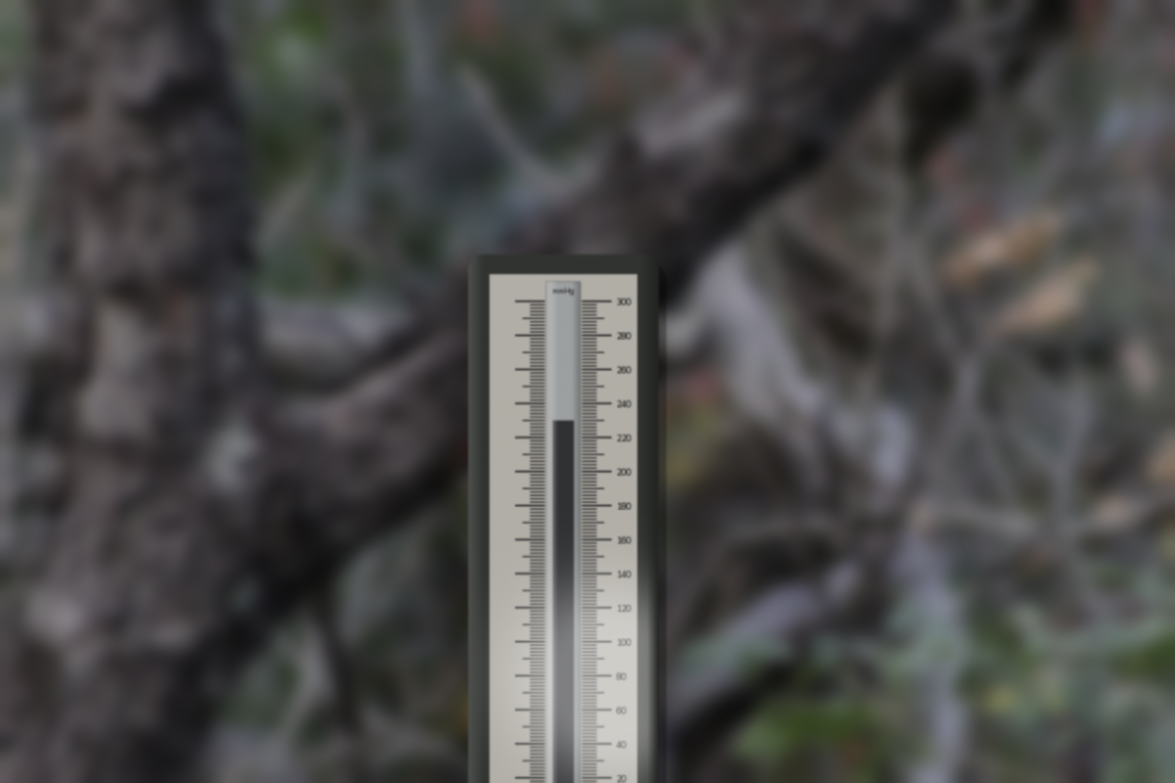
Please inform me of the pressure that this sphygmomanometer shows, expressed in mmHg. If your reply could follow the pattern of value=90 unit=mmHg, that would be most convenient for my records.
value=230 unit=mmHg
